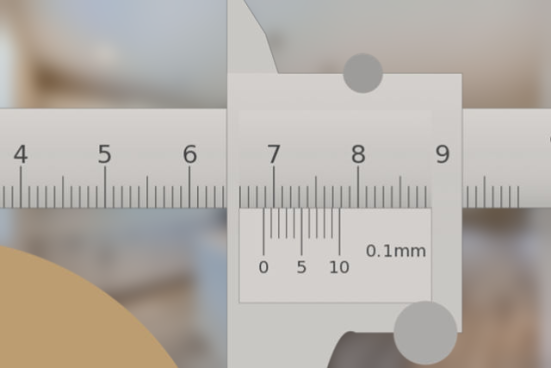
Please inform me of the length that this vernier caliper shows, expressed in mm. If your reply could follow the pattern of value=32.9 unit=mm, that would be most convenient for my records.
value=68.8 unit=mm
